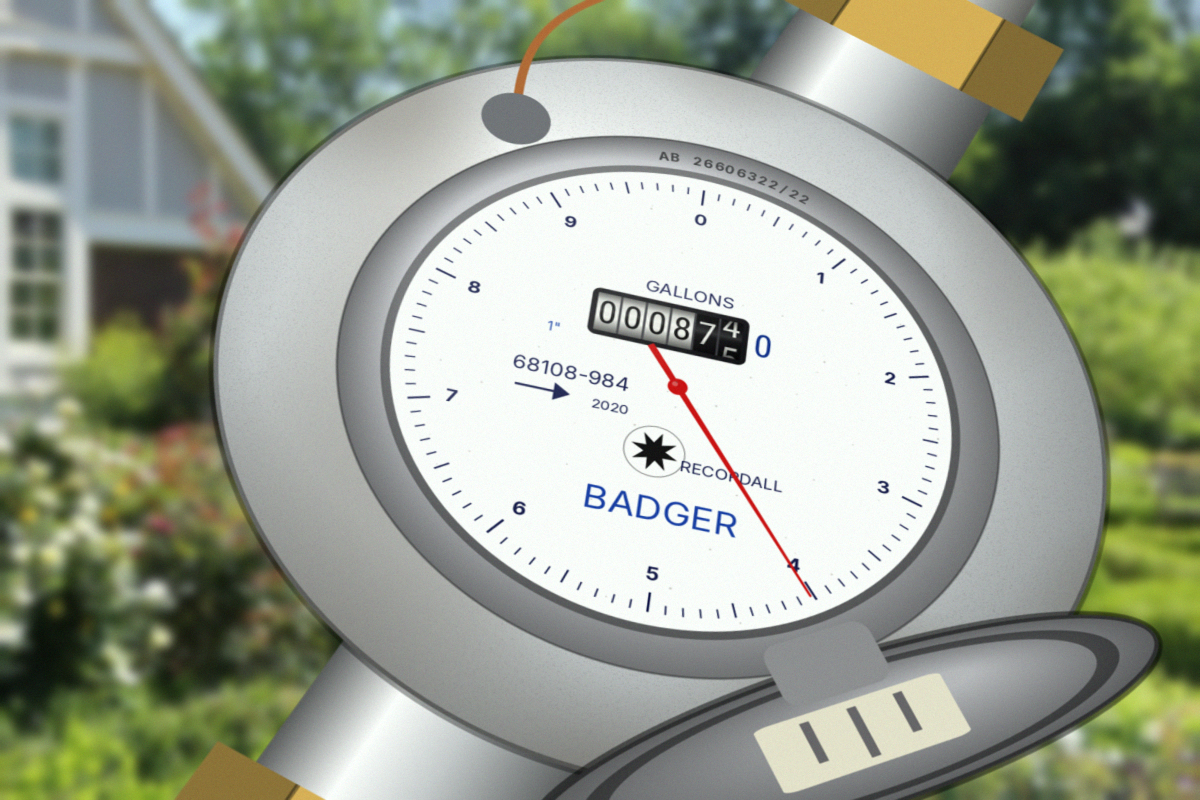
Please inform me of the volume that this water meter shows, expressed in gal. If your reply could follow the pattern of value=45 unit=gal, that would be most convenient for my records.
value=8744.0 unit=gal
